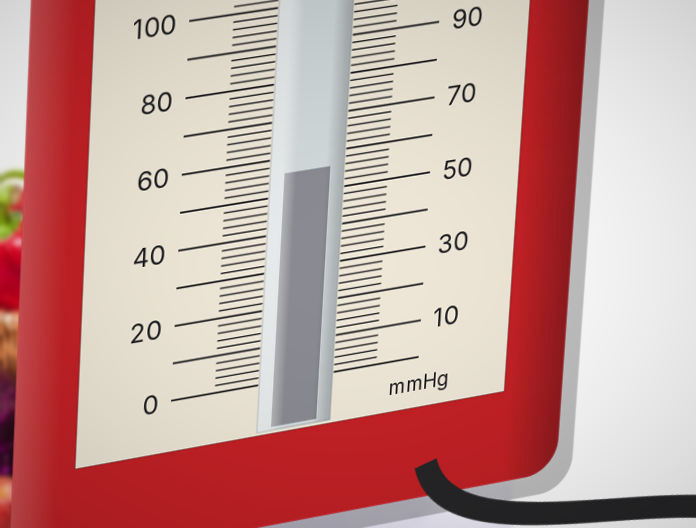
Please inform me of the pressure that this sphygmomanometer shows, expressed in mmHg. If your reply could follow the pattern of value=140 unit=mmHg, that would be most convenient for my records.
value=56 unit=mmHg
